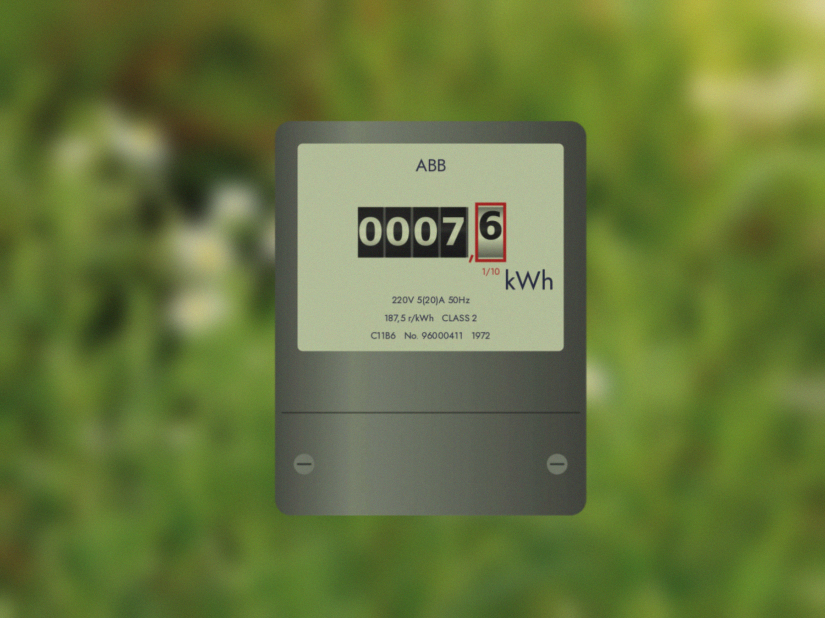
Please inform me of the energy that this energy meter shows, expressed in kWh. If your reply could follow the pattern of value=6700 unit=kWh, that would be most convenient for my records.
value=7.6 unit=kWh
